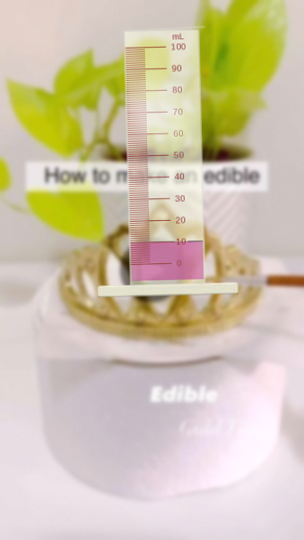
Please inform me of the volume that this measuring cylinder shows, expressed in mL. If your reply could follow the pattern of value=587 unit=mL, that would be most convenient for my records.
value=10 unit=mL
